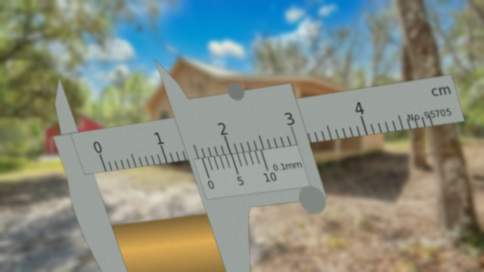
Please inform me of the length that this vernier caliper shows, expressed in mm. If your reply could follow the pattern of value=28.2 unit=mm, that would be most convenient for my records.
value=15.6 unit=mm
